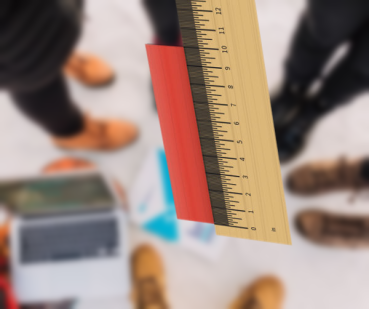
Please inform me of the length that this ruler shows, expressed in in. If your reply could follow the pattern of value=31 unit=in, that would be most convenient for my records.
value=10 unit=in
